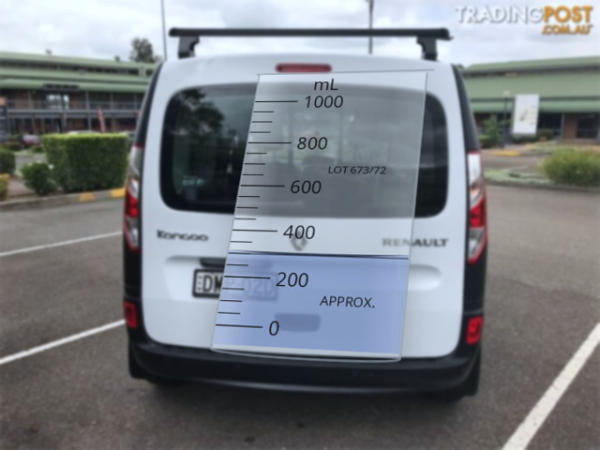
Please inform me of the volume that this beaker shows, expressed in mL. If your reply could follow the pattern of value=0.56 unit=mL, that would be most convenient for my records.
value=300 unit=mL
